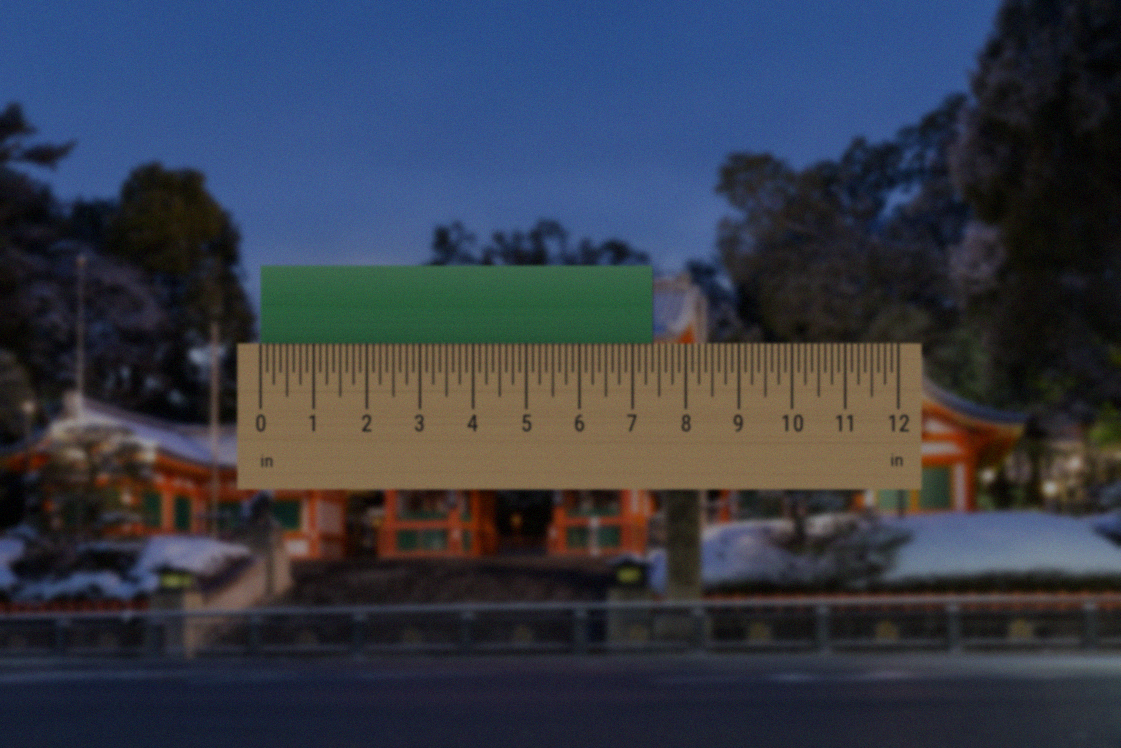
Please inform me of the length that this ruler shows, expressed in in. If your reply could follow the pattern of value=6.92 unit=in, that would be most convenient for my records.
value=7.375 unit=in
